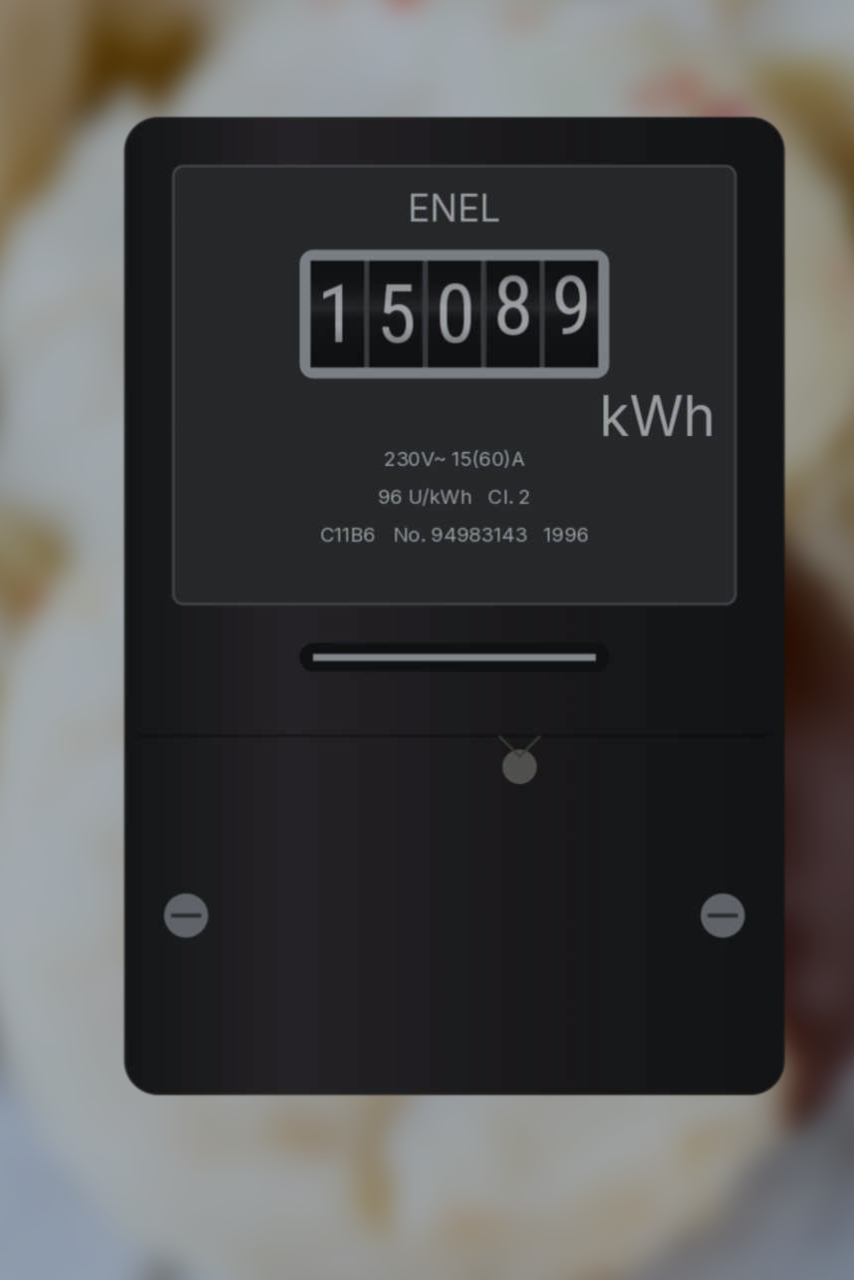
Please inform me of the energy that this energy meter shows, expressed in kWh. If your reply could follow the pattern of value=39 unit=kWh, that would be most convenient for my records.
value=15089 unit=kWh
